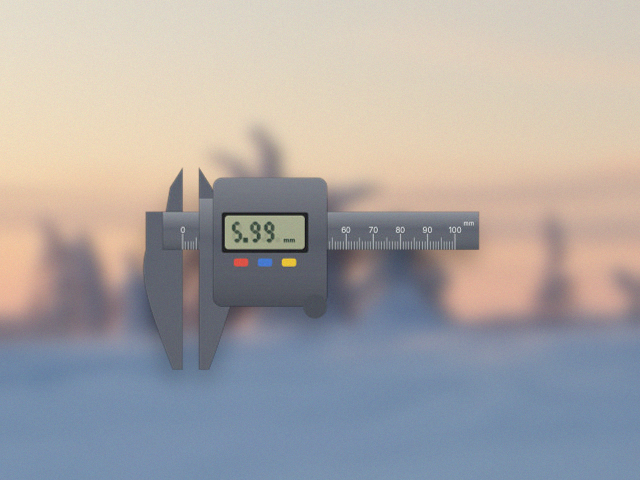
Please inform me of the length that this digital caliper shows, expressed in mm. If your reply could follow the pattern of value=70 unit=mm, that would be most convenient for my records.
value=5.99 unit=mm
